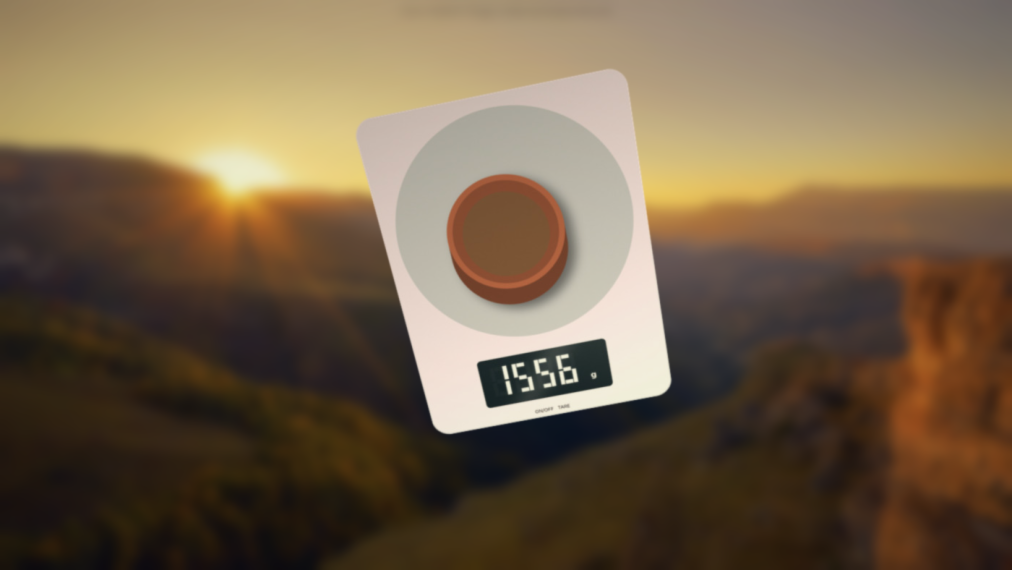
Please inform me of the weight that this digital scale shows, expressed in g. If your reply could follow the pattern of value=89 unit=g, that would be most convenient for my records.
value=1556 unit=g
